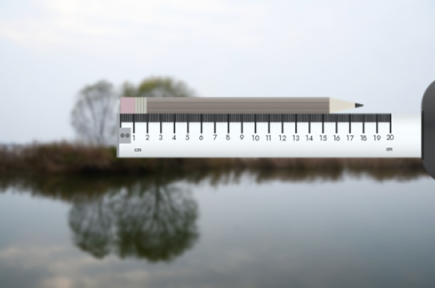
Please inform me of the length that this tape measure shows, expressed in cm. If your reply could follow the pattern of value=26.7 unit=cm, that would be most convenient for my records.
value=18 unit=cm
